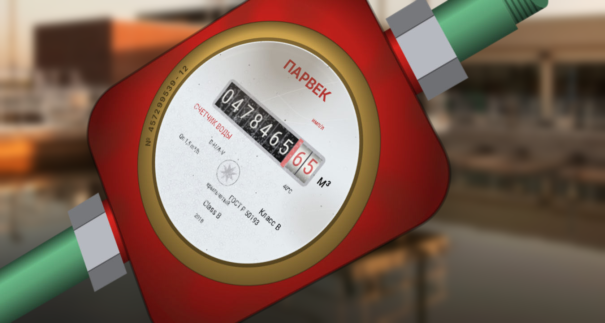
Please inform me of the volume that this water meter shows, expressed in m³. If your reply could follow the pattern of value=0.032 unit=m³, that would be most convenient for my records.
value=478465.65 unit=m³
